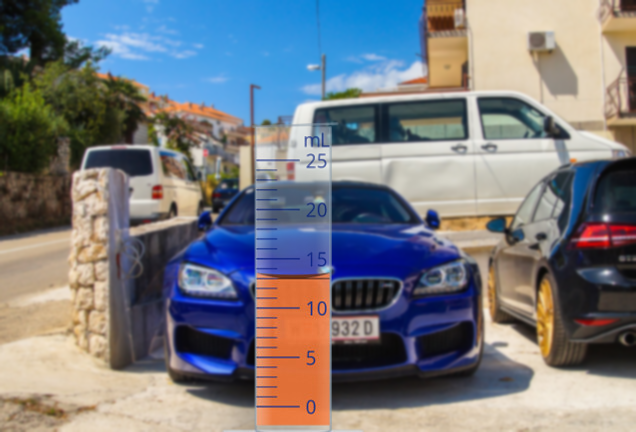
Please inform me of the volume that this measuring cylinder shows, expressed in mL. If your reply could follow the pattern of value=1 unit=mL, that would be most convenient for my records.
value=13 unit=mL
